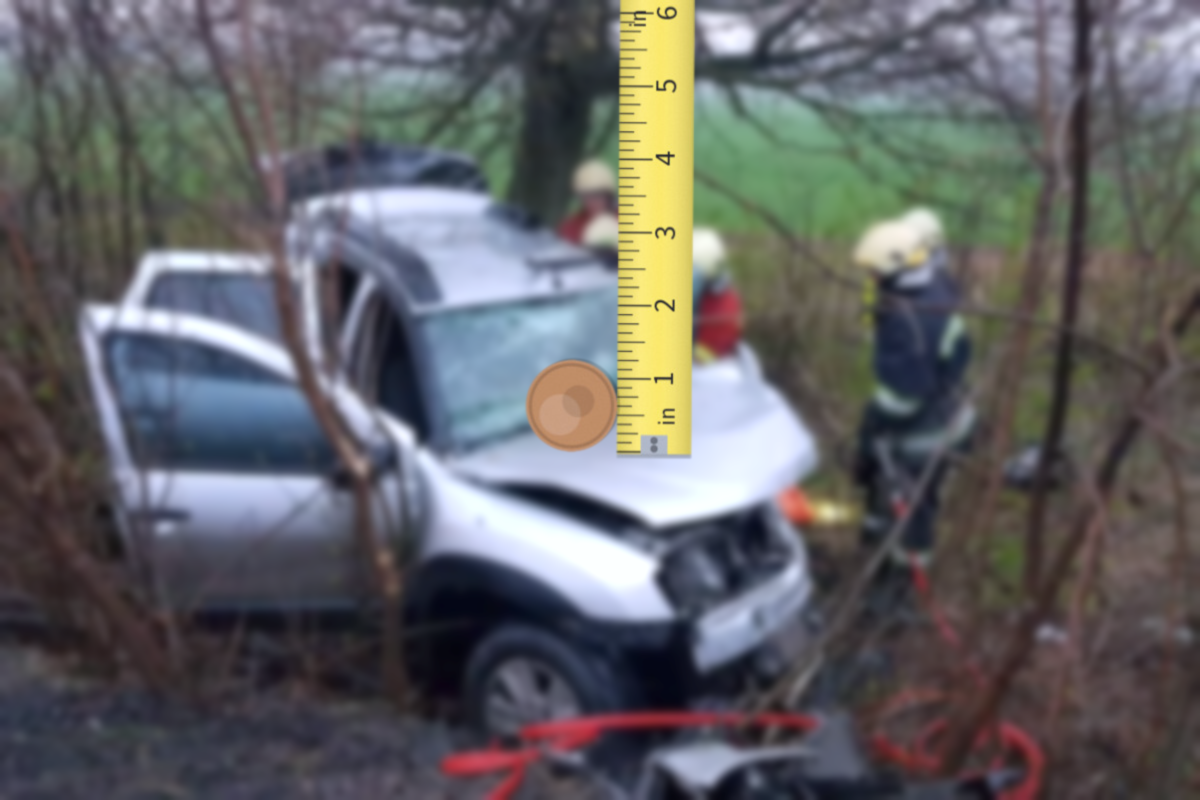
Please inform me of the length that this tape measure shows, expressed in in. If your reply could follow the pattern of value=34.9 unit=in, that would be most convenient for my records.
value=1.25 unit=in
